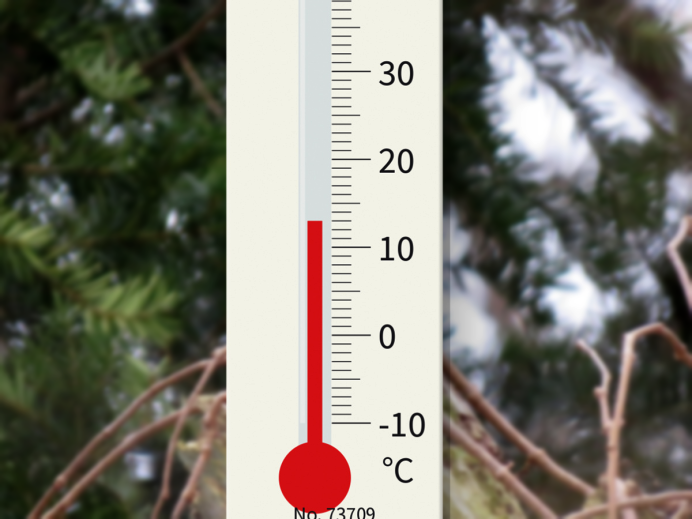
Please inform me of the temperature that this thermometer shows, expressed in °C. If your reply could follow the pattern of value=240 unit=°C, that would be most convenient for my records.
value=13 unit=°C
